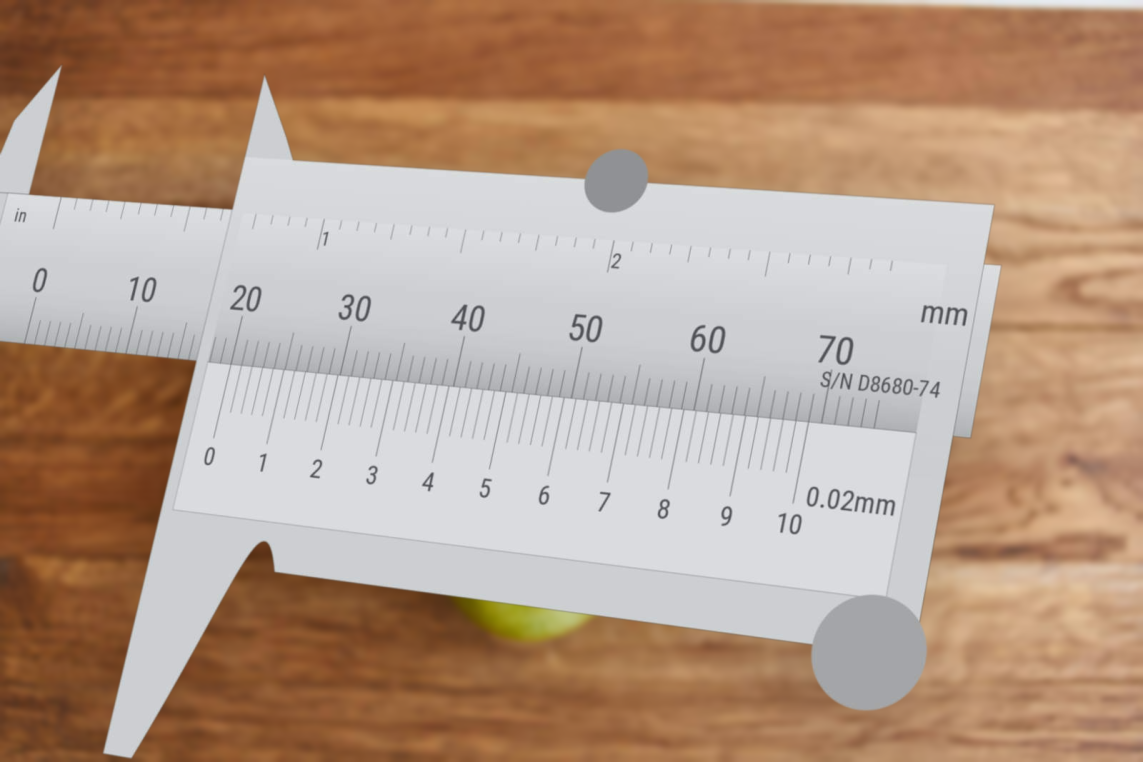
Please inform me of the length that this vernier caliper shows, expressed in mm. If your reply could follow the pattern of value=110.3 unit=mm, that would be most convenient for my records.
value=20.0 unit=mm
